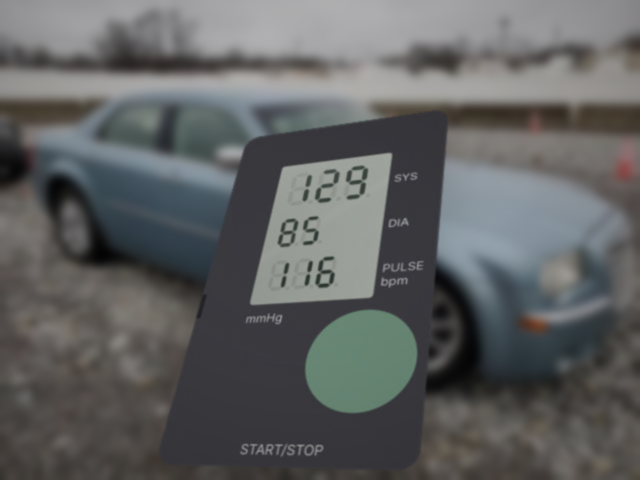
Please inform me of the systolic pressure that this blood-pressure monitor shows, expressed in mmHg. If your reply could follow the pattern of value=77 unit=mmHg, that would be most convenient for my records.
value=129 unit=mmHg
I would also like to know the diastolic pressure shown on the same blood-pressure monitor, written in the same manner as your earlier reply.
value=85 unit=mmHg
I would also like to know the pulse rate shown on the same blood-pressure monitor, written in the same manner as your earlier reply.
value=116 unit=bpm
